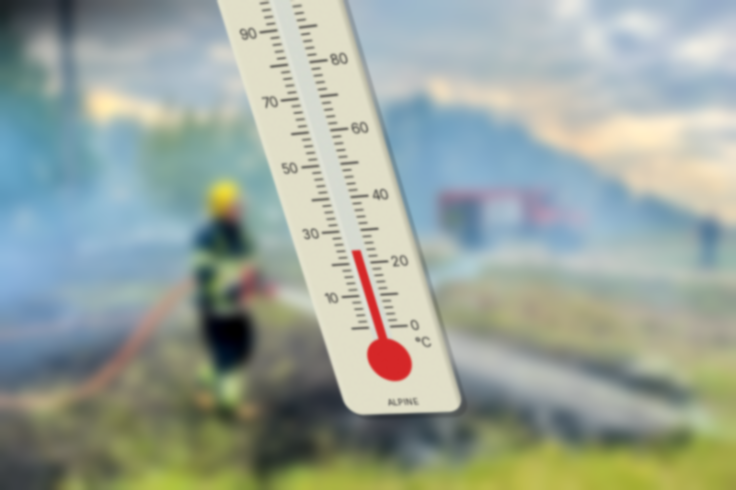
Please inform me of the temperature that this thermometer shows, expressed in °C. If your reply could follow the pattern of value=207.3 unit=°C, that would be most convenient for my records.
value=24 unit=°C
